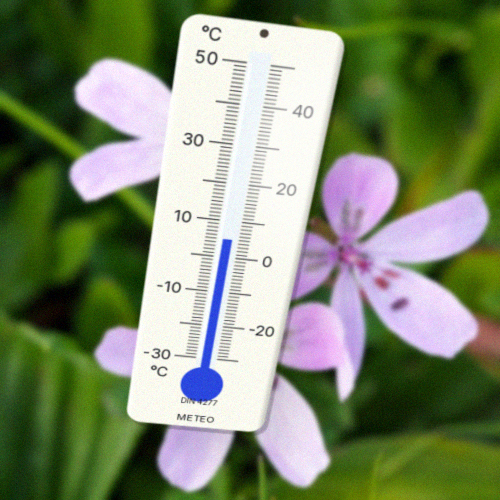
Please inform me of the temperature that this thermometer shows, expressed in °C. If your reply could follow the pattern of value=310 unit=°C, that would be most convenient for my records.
value=5 unit=°C
